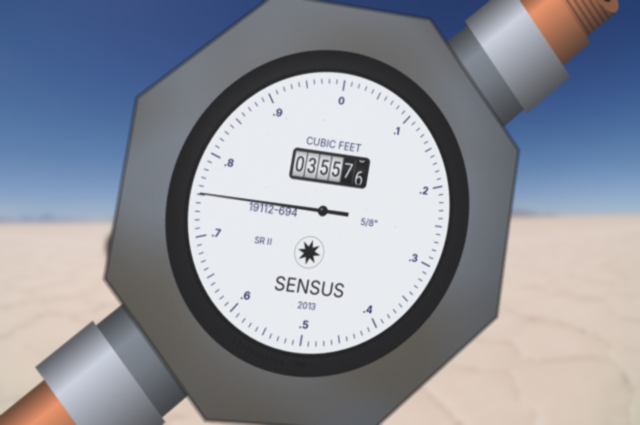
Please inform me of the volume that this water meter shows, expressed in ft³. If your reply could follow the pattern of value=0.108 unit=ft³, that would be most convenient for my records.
value=35575.75 unit=ft³
